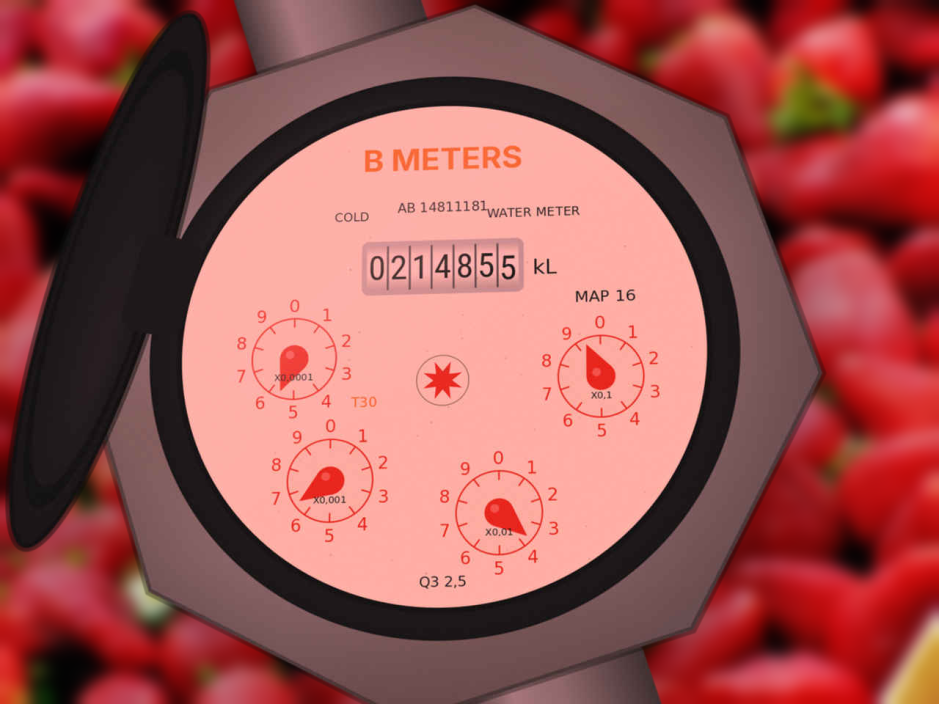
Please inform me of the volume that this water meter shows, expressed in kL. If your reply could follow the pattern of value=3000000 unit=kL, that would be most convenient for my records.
value=214854.9365 unit=kL
